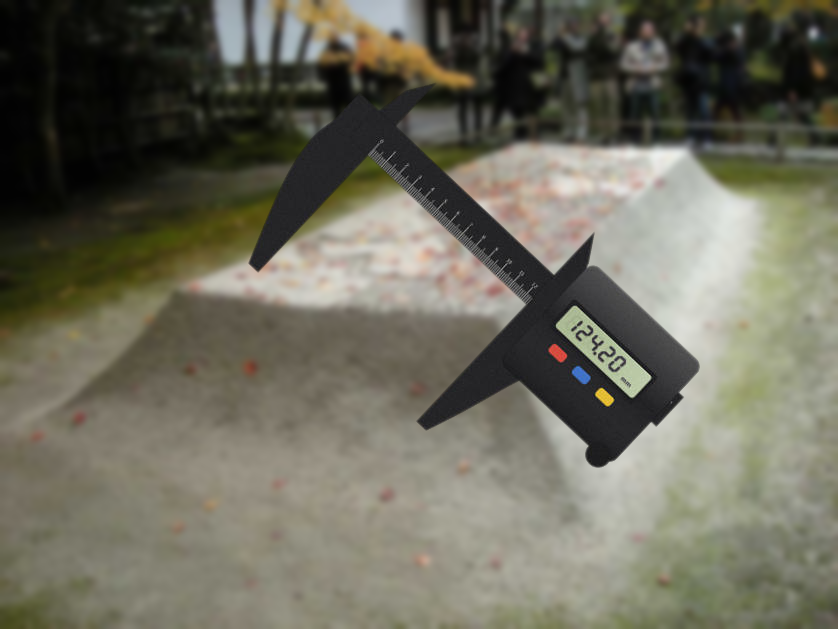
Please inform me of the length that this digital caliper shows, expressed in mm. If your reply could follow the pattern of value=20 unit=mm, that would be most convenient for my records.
value=124.20 unit=mm
